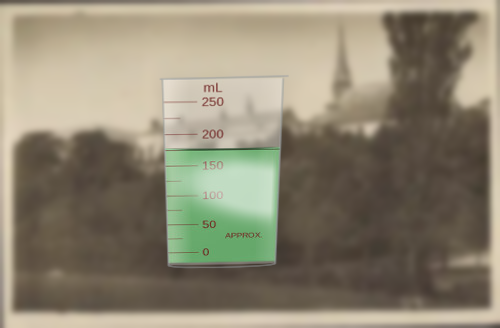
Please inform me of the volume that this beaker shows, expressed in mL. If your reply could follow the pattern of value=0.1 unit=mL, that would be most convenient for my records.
value=175 unit=mL
